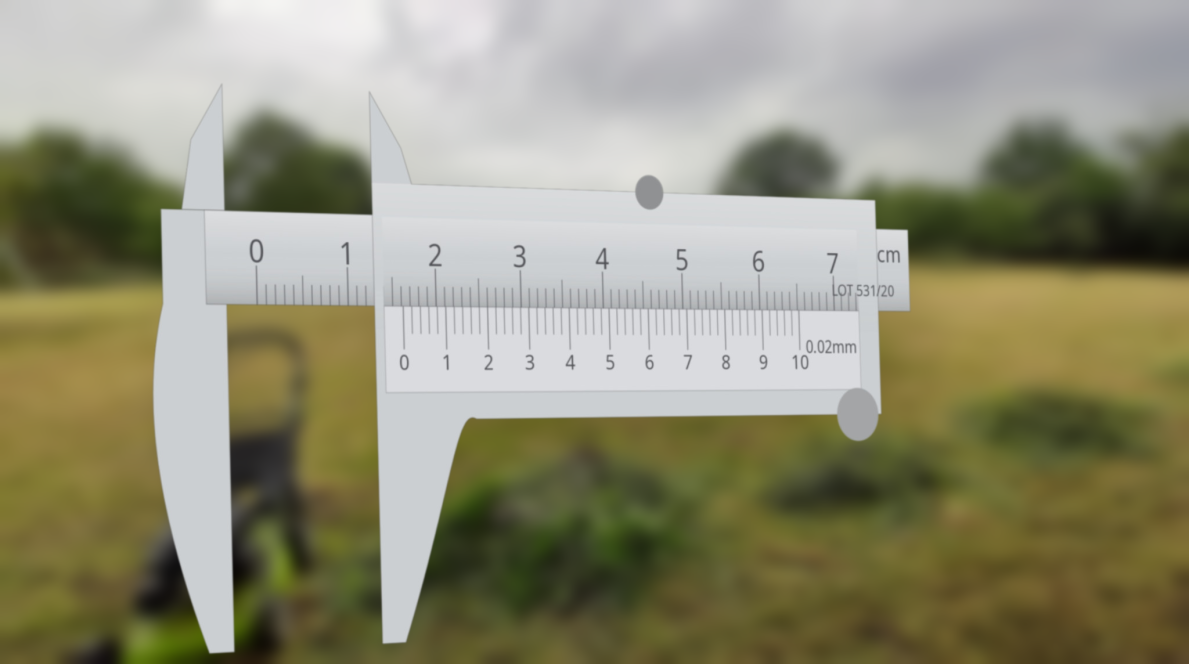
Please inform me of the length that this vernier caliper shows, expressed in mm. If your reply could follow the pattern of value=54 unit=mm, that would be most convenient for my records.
value=16.2 unit=mm
